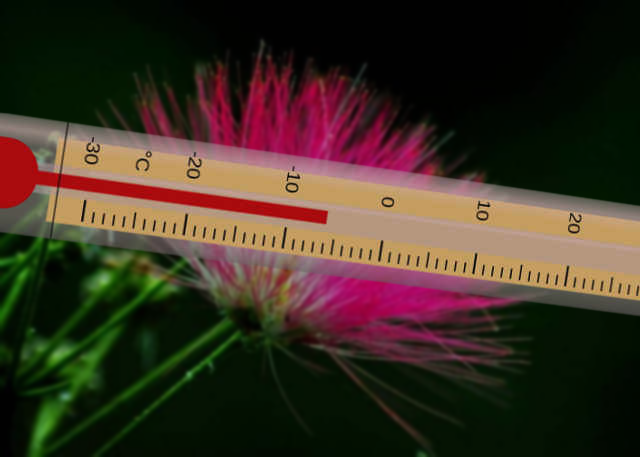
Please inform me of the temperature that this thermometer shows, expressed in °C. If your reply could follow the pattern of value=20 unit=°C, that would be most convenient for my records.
value=-6 unit=°C
